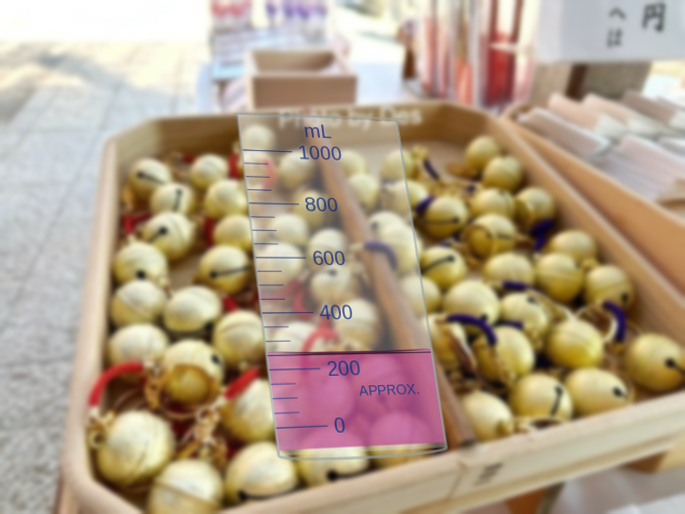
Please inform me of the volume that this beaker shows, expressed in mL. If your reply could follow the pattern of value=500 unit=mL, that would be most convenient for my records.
value=250 unit=mL
